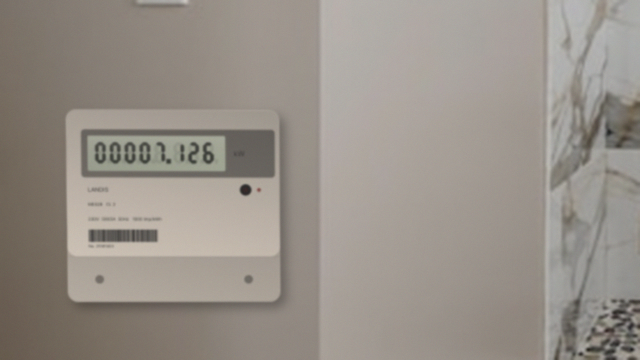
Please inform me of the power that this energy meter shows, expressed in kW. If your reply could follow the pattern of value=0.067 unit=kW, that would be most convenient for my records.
value=7.126 unit=kW
